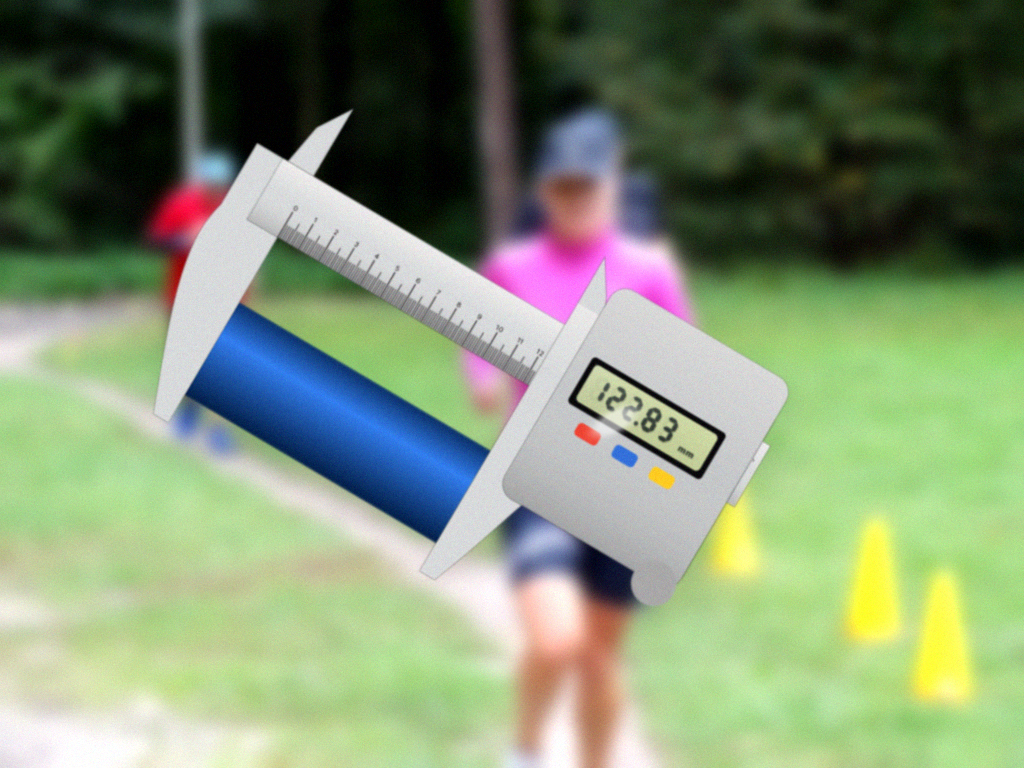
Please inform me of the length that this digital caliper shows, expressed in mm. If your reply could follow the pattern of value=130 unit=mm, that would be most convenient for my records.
value=122.83 unit=mm
